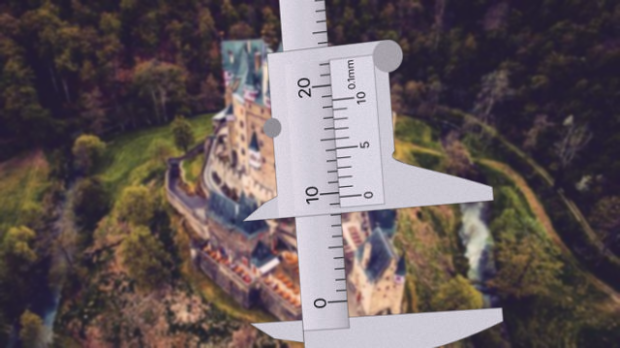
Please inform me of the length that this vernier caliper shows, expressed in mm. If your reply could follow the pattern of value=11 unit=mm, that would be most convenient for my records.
value=9.6 unit=mm
